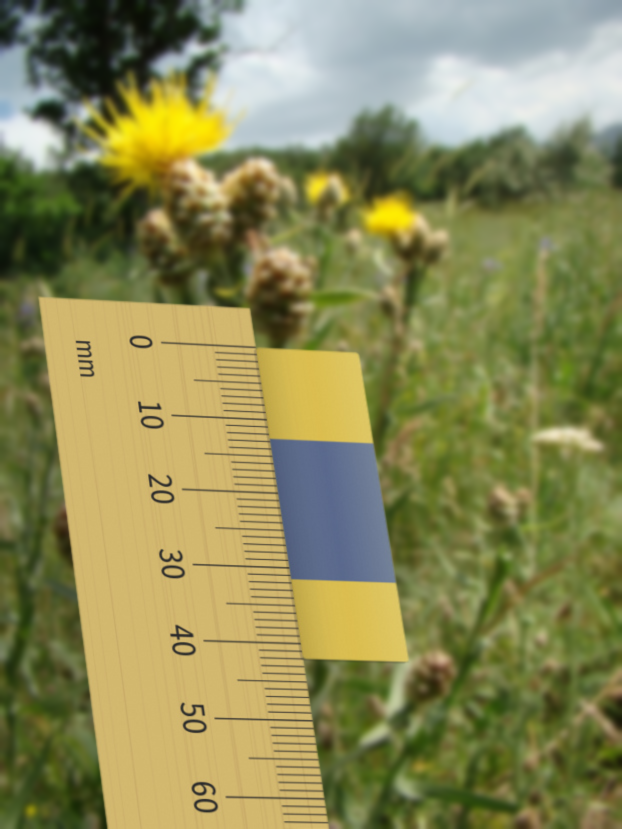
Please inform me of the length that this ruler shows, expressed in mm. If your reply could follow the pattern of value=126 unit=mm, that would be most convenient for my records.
value=42 unit=mm
